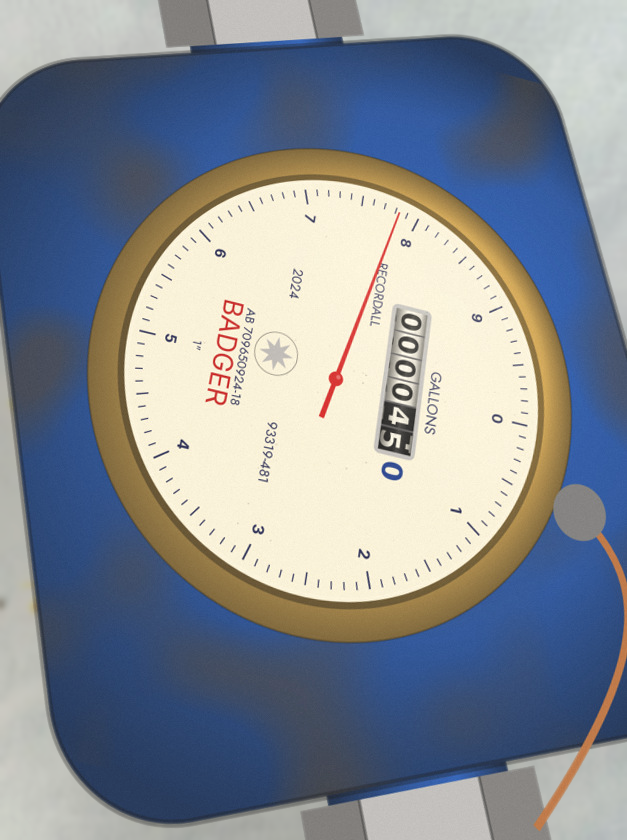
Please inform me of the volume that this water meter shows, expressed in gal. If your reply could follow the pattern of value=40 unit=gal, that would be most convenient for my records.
value=447.8 unit=gal
